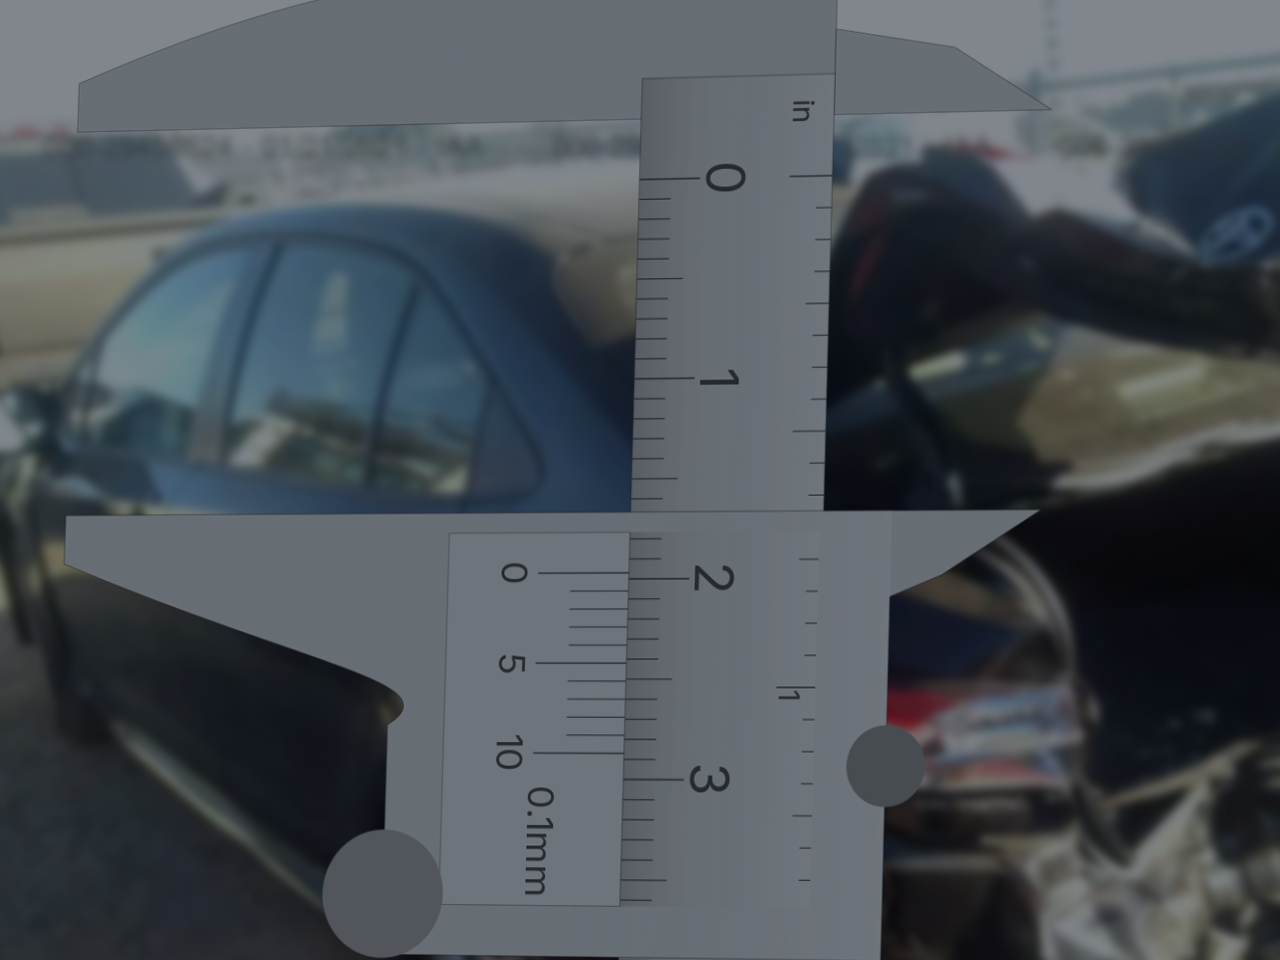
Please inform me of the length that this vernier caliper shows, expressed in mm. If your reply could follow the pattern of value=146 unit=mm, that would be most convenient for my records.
value=19.7 unit=mm
